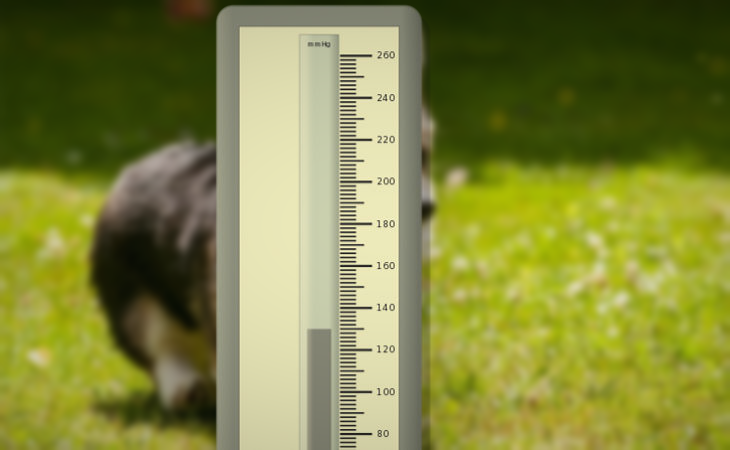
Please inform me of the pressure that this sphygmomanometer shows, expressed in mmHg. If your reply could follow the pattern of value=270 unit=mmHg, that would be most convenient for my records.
value=130 unit=mmHg
